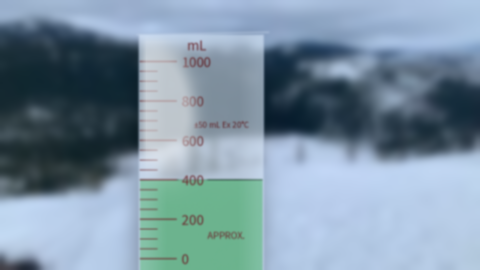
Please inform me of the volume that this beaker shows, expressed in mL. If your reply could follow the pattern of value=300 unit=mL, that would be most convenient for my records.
value=400 unit=mL
